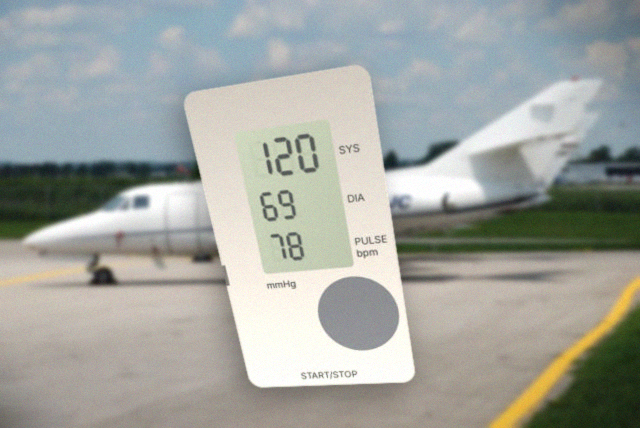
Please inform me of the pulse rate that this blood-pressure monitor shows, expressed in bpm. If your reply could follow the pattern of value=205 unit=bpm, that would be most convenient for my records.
value=78 unit=bpm
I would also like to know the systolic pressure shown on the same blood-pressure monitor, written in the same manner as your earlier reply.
value=120 unit=mmHg
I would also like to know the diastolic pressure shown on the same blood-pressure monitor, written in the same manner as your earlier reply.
value=69 unit=mmHg
